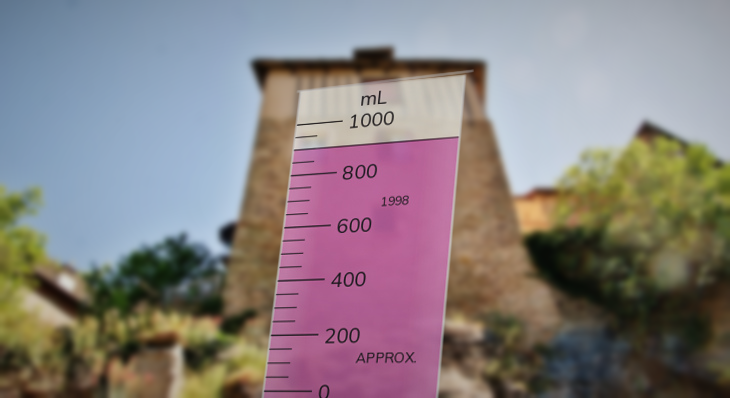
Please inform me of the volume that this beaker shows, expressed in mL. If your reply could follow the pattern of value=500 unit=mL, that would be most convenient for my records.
value=900 unit=mL
